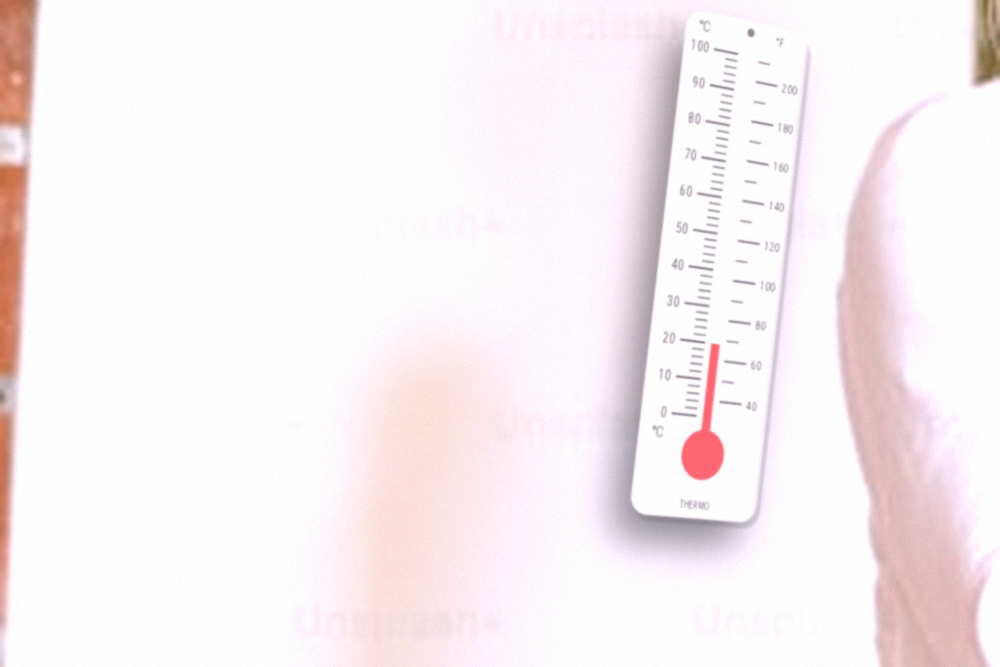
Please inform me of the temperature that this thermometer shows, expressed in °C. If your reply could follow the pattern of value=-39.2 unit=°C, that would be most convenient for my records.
value=20 unit=°C
